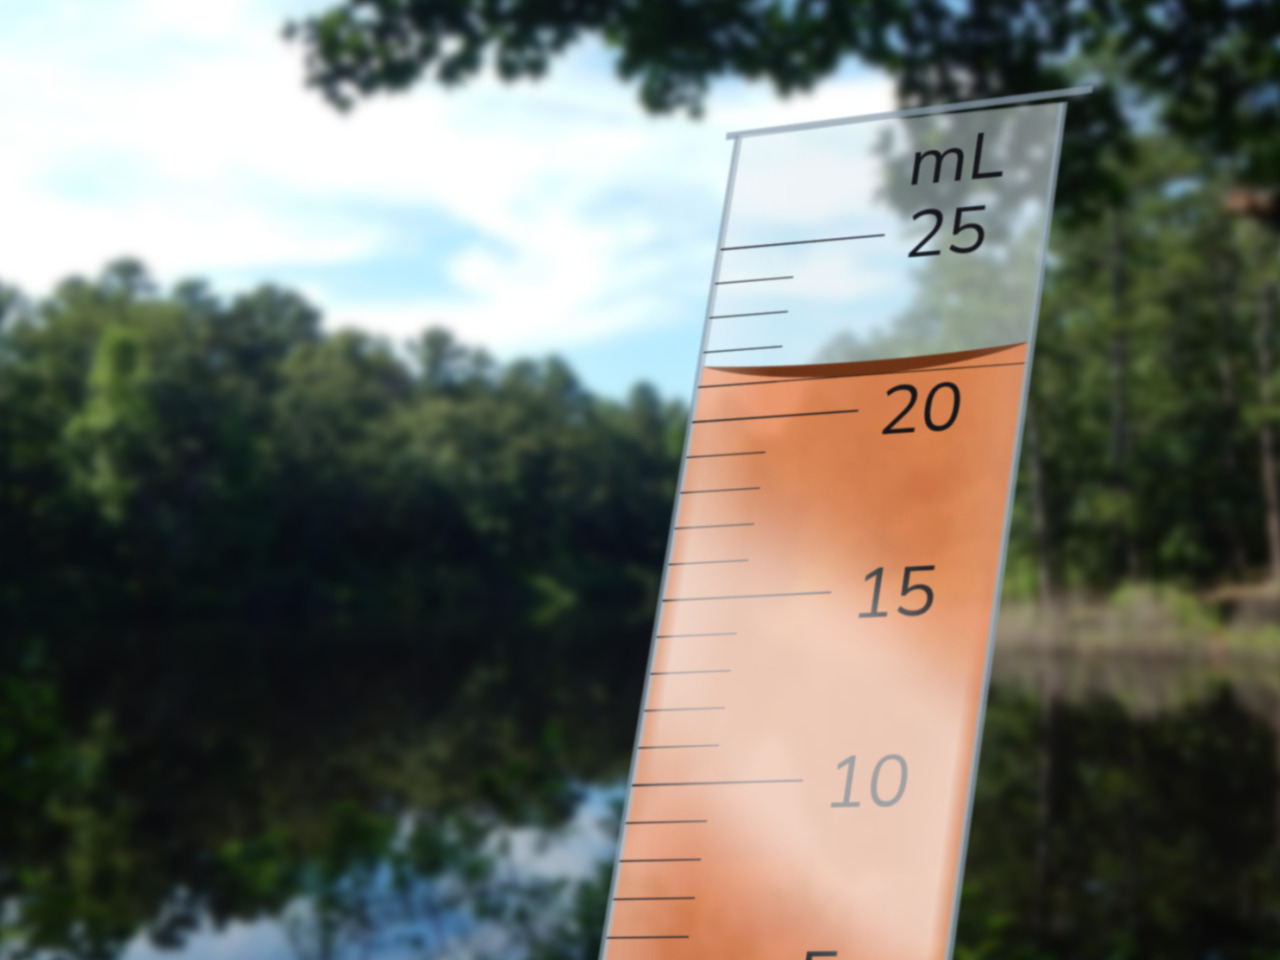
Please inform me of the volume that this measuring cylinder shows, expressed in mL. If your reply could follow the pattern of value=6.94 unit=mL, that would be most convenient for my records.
value=21 unit=mL
